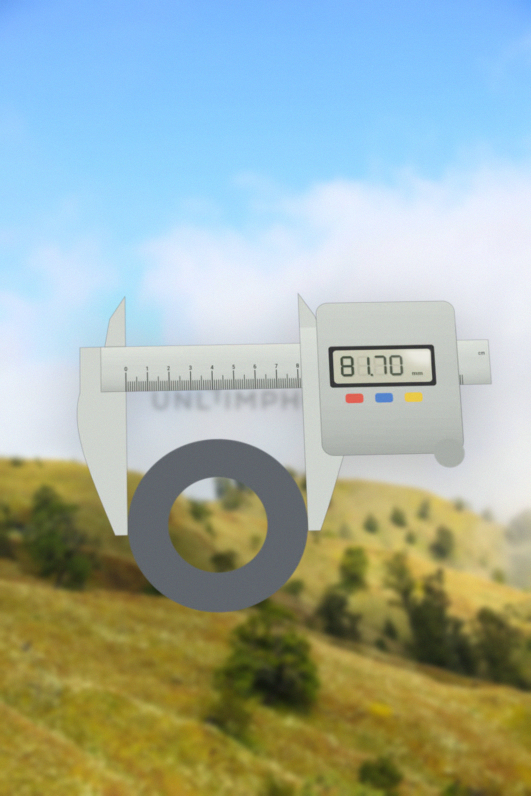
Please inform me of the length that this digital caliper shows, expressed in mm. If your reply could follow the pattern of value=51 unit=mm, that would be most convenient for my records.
value=81.70 unit=mm
